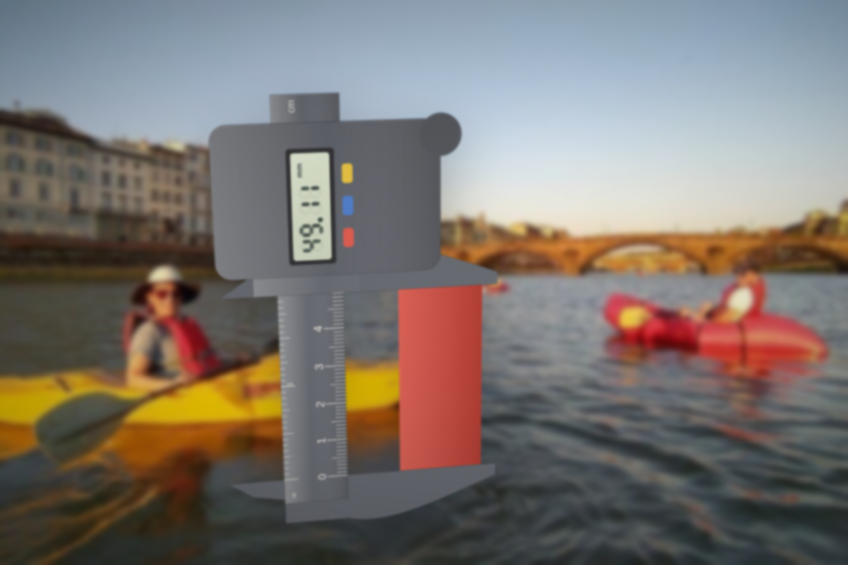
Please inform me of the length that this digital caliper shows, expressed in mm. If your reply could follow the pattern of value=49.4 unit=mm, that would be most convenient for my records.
value=49.11 unit=mm
